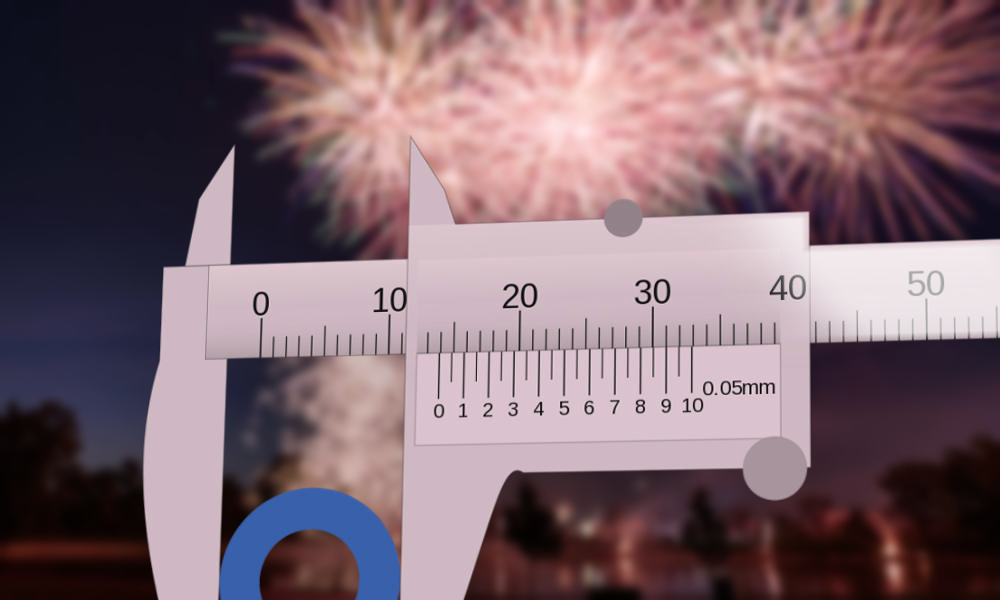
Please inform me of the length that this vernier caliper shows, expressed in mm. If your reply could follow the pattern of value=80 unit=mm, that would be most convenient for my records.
value=13.9 unit=mm
